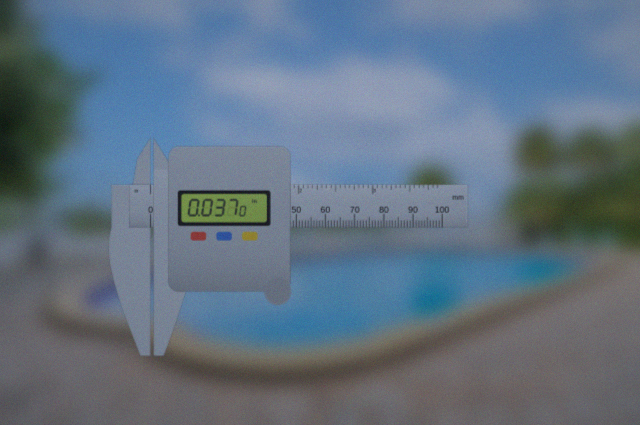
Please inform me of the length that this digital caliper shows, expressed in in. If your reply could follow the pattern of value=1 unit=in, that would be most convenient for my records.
value=0.0370 unit=in
